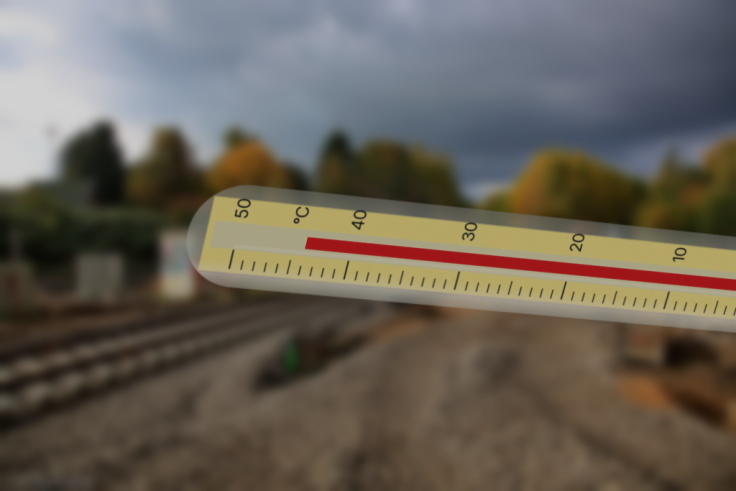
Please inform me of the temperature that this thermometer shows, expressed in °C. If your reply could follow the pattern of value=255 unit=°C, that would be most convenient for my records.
value=44 unit=°C
